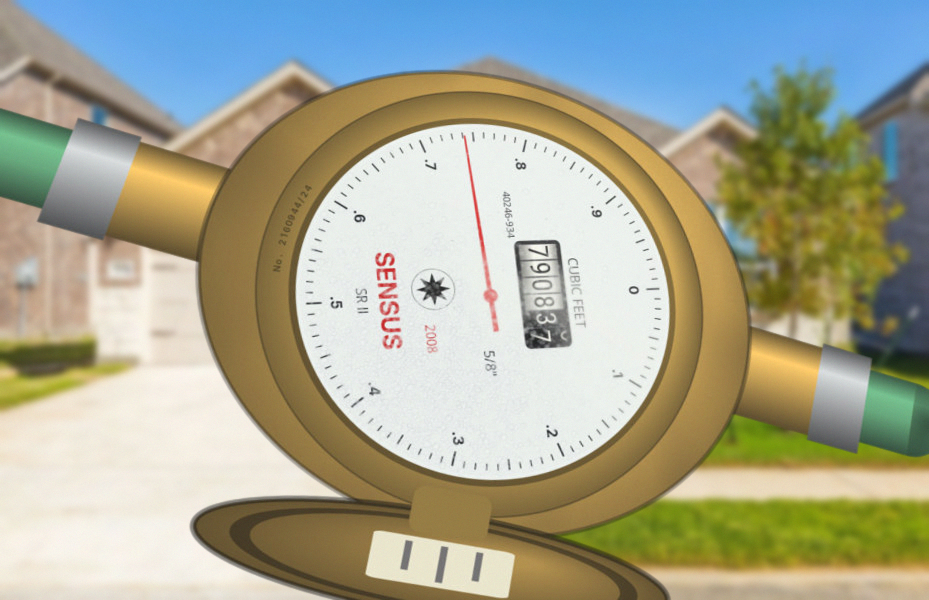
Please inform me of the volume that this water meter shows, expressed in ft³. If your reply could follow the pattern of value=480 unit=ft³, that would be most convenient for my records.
value=790836.74 unit=ft³
